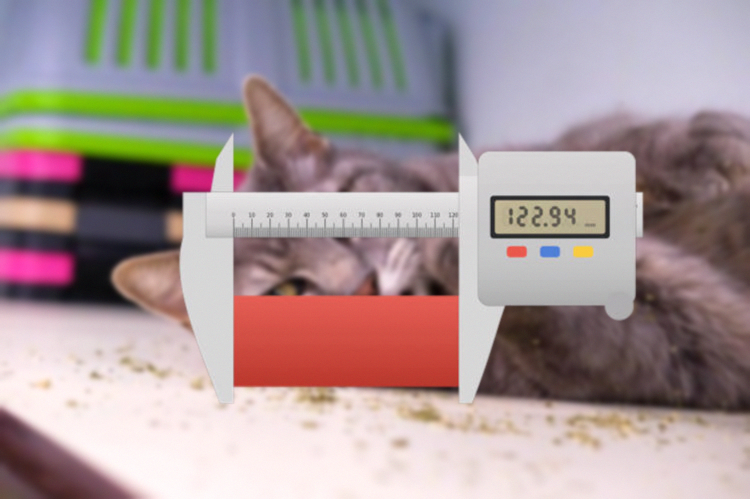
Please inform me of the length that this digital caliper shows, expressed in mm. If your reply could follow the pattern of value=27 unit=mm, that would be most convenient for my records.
value=122.94 unit=mm
